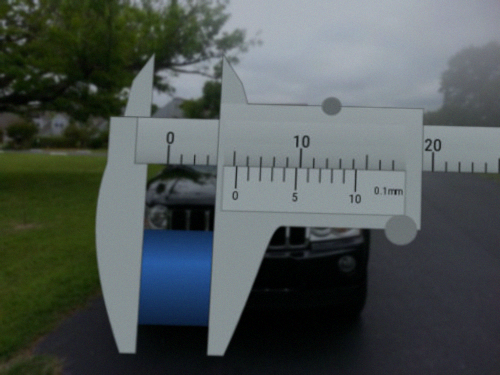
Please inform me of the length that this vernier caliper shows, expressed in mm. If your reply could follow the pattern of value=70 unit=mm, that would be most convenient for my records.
value=5.2 unit=mm
